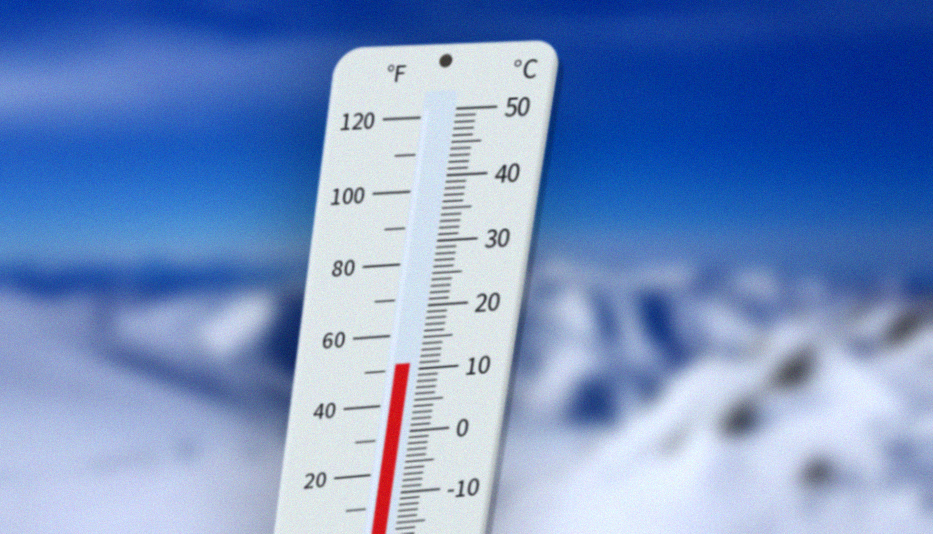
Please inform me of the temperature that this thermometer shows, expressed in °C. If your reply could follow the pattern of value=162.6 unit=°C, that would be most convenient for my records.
value=11 unit=°C
